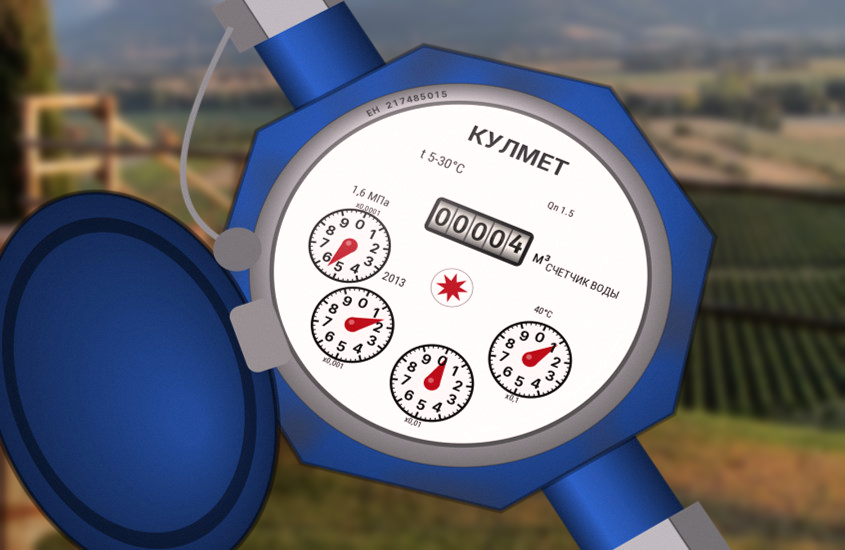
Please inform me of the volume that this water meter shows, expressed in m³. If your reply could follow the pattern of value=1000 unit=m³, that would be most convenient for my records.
value=4.1015 unit=m³
